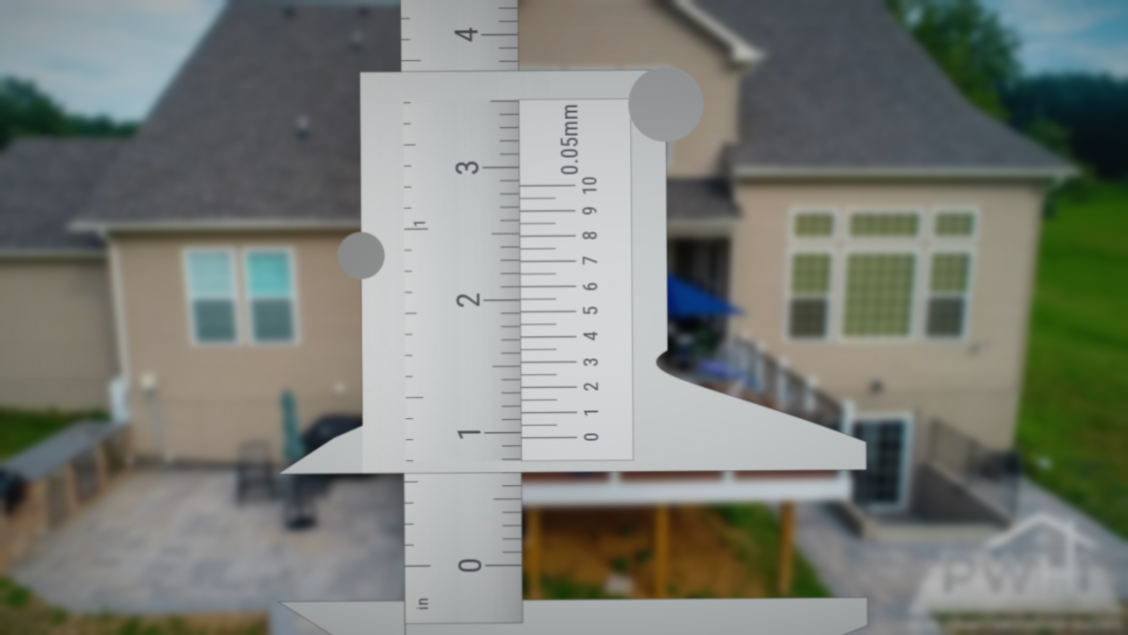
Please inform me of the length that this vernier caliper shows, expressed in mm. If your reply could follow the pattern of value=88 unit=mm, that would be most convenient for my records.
value=9.6 unit=mm
